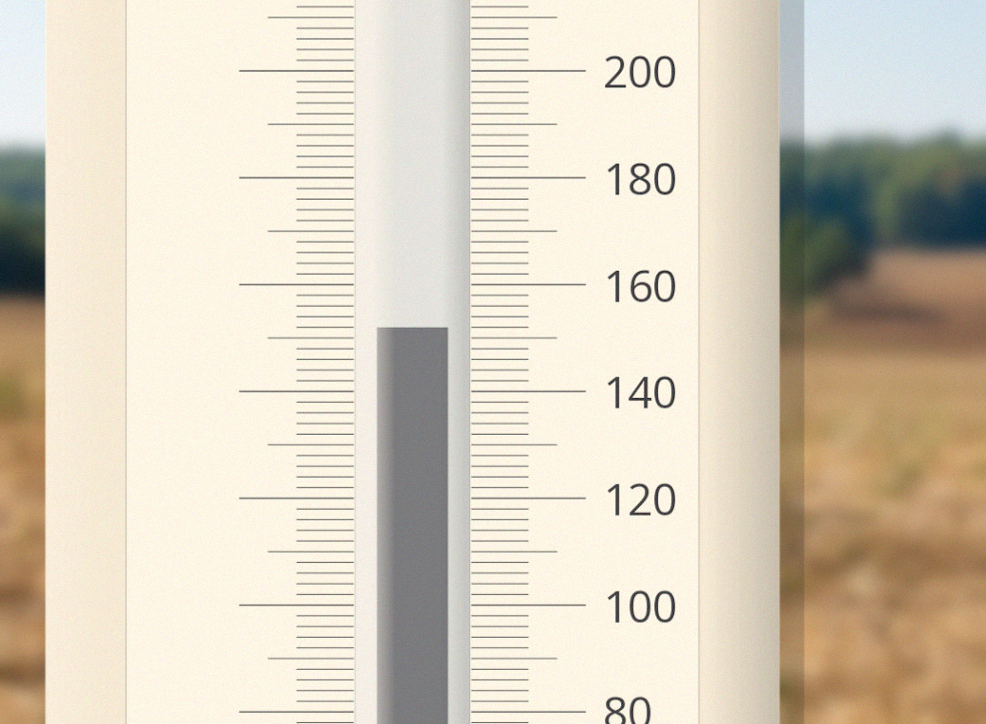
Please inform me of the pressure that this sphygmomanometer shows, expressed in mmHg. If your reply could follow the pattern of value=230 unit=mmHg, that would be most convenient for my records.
value=152 unit=mmHg
